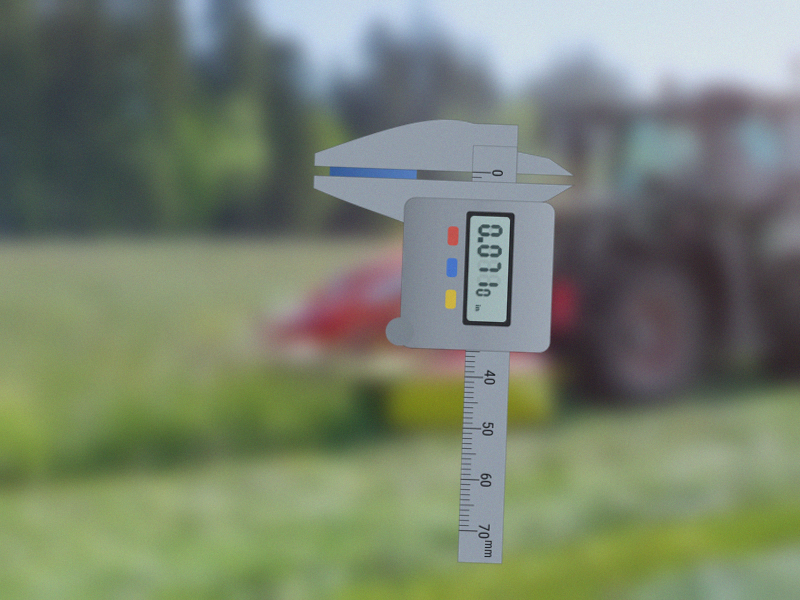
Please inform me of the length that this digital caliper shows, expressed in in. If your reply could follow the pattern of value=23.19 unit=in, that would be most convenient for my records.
value=0.0710 unit=in
